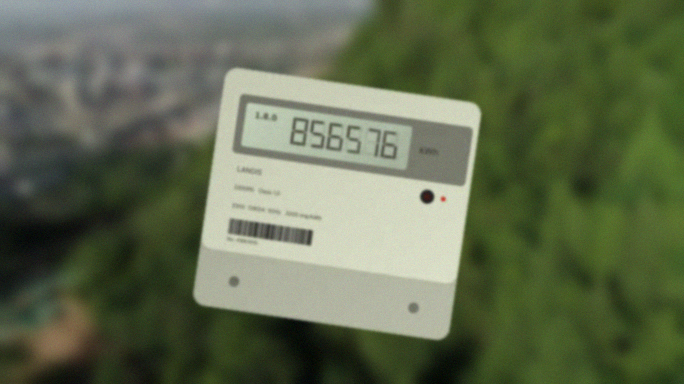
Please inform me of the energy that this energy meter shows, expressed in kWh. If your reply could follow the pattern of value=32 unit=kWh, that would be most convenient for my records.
value=856576 unit=kWh
